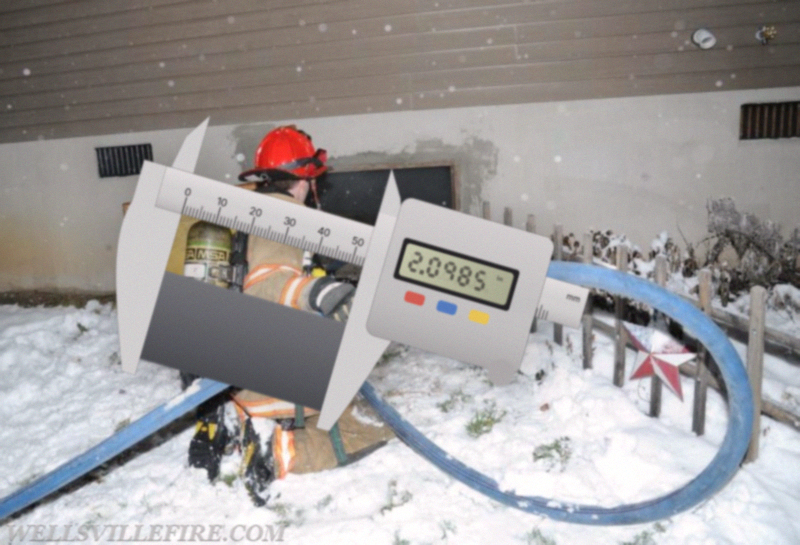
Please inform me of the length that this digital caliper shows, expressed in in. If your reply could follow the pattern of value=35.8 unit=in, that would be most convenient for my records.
value=2.0985 unit=in
